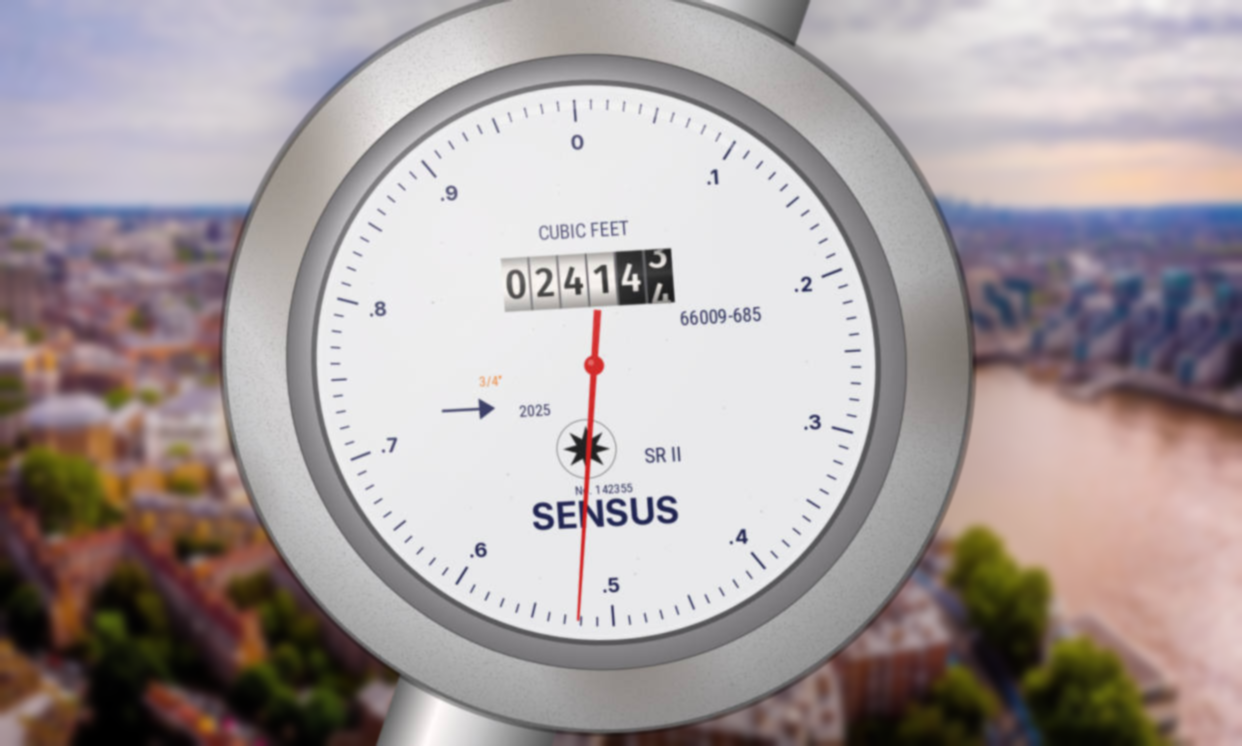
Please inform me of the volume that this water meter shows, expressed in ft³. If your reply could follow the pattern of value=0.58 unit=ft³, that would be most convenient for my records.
value=24143.52 unit=ft³
